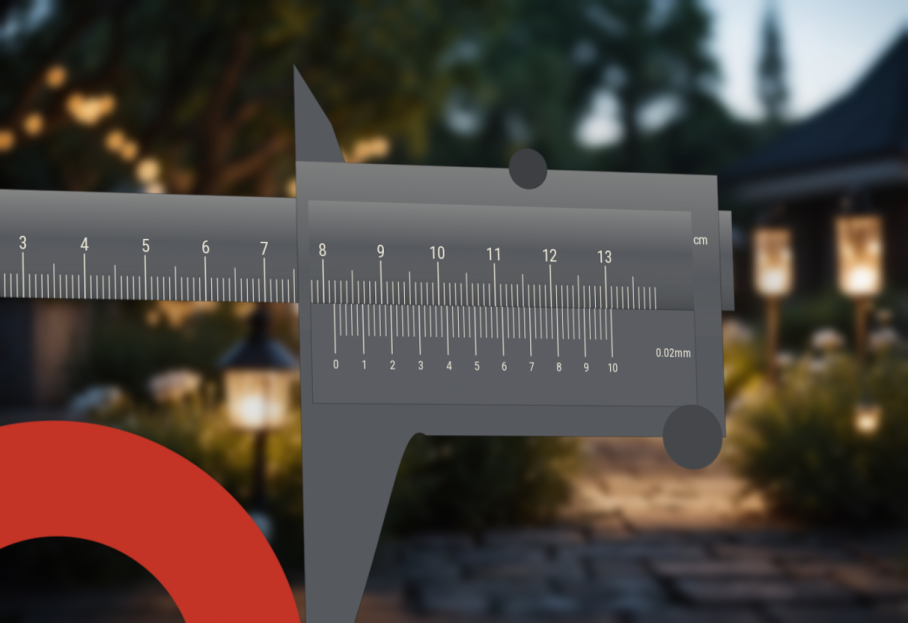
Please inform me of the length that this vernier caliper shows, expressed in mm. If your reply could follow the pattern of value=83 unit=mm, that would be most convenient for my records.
value=81.8 unit=mm
